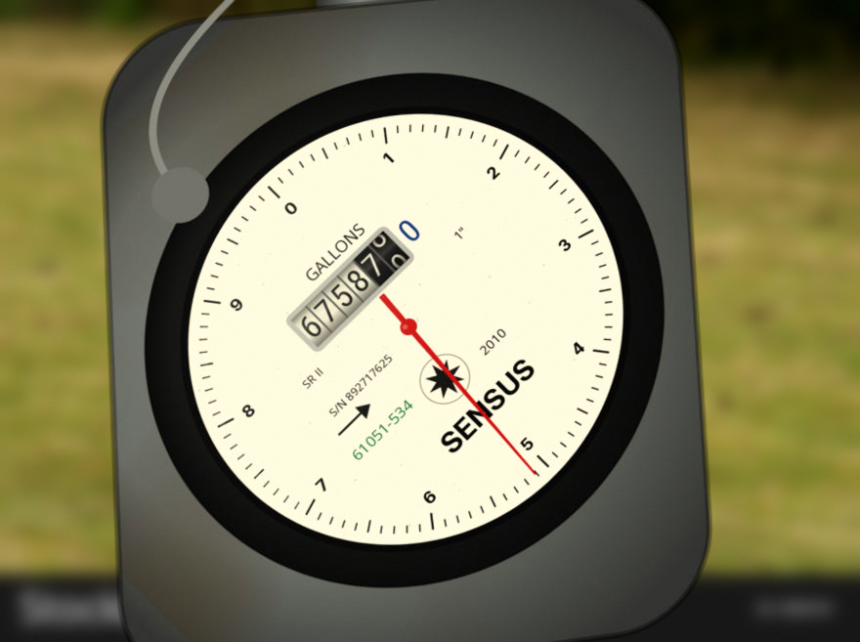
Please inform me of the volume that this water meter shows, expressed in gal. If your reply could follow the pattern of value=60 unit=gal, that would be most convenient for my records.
value=6758785.1 unit=gal
